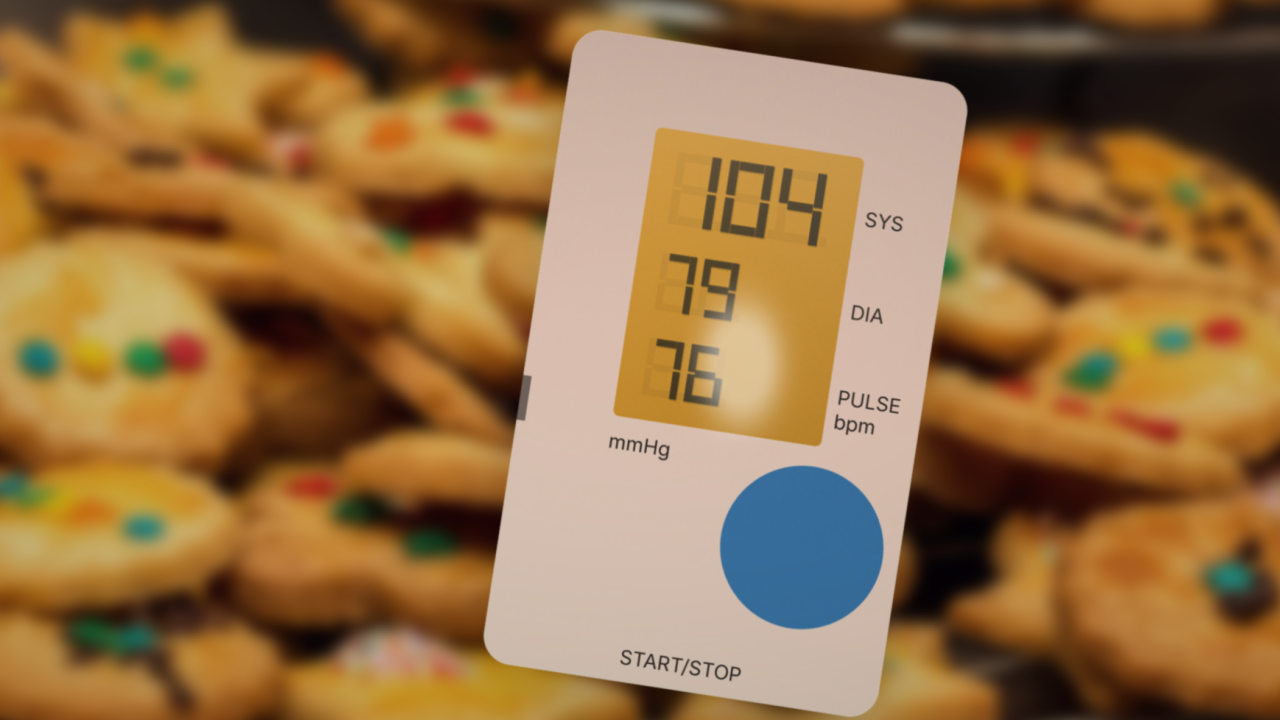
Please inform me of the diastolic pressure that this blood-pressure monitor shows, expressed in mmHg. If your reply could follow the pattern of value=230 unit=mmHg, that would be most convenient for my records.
value=79 unit=mmHg
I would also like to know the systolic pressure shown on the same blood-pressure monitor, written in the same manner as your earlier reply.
value=104 unit=mmHg
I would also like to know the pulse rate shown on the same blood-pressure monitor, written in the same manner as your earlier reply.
value=76 unit=bpm
